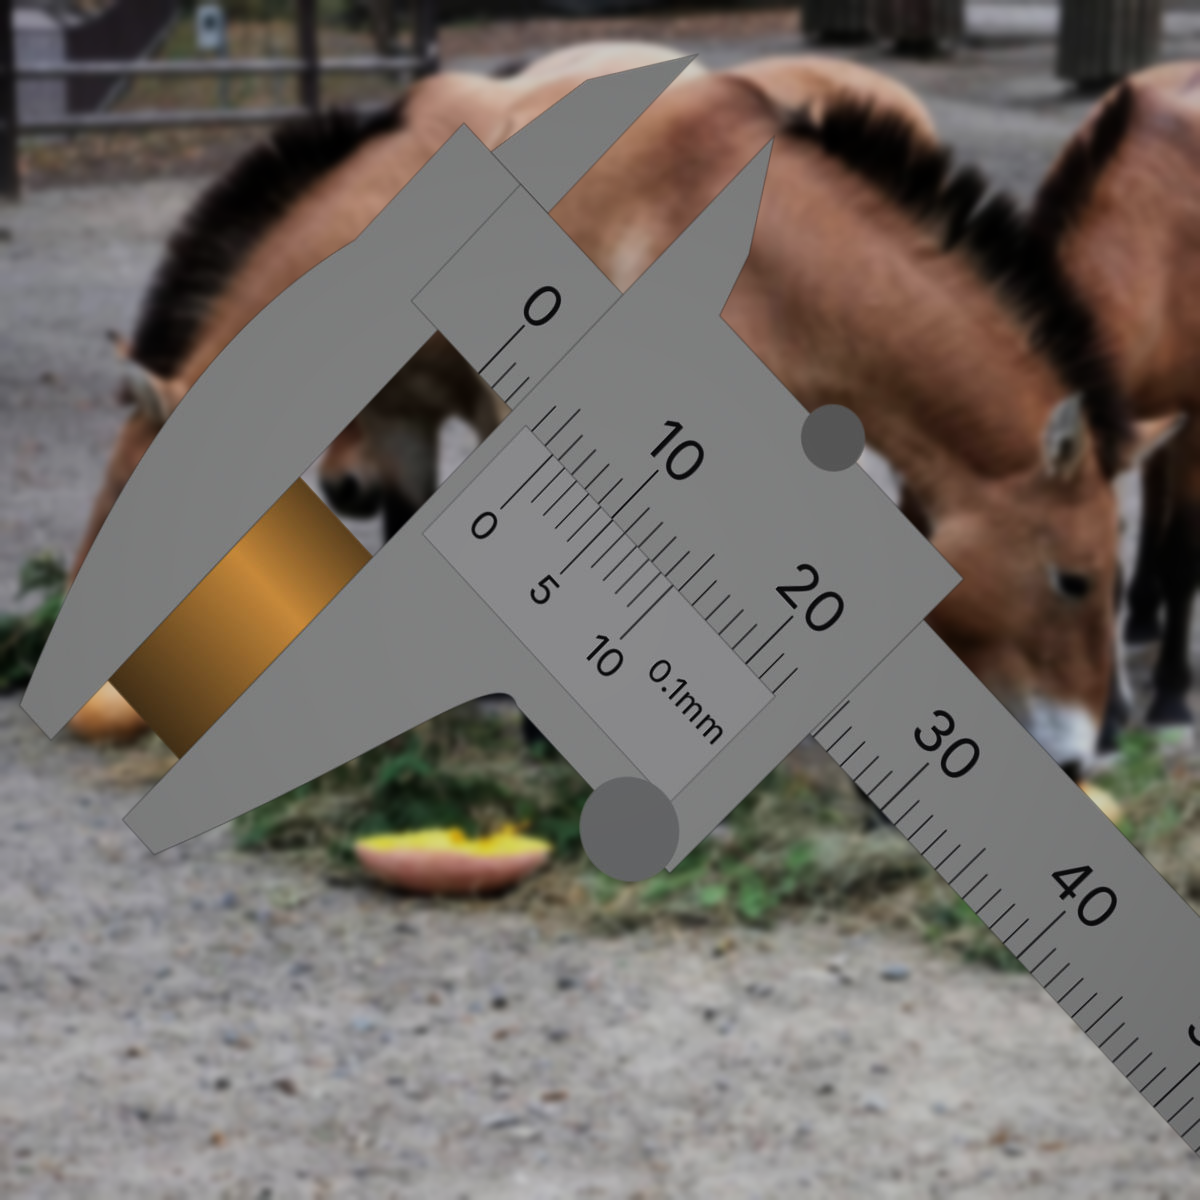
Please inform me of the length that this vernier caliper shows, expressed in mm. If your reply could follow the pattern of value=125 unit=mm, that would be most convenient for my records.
value=5.6 unit=mm
